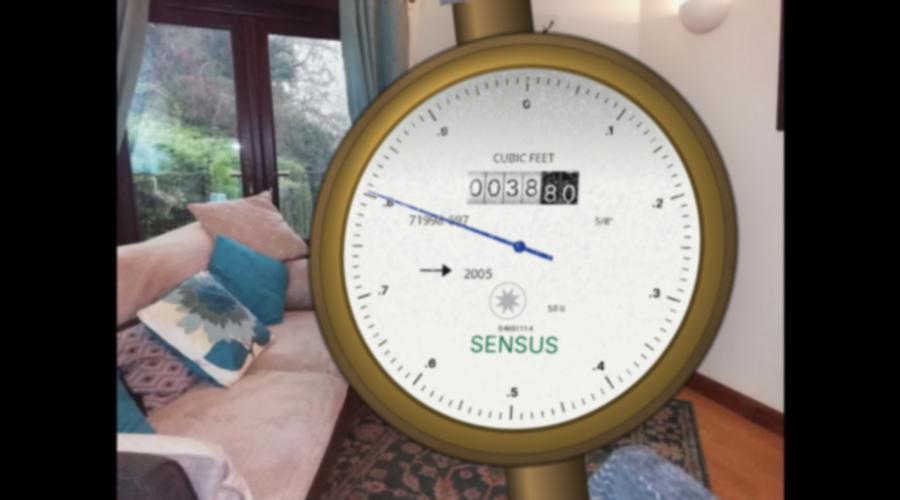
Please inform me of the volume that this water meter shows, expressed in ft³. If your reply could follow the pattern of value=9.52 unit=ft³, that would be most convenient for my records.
value=3879.80 unit=ft³
